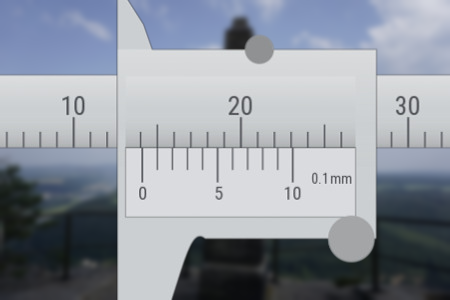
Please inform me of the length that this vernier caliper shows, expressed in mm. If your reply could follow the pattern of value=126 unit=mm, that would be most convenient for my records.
value=14.1 unit=mm
